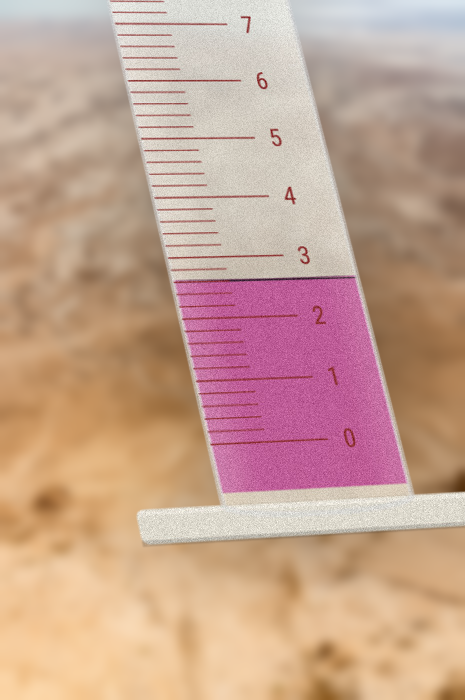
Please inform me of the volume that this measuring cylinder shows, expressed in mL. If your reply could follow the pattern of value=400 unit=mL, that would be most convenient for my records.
value=2.6 unit=mL
